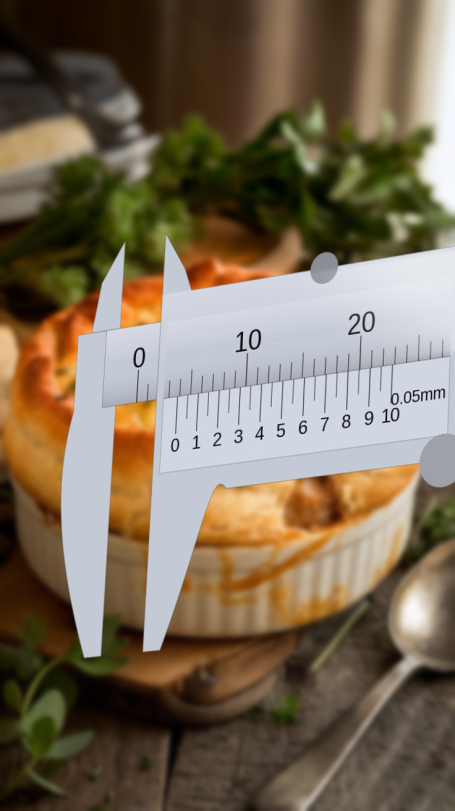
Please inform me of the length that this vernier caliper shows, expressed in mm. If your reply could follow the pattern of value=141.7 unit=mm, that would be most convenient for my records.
value=3.8 unit=mm
